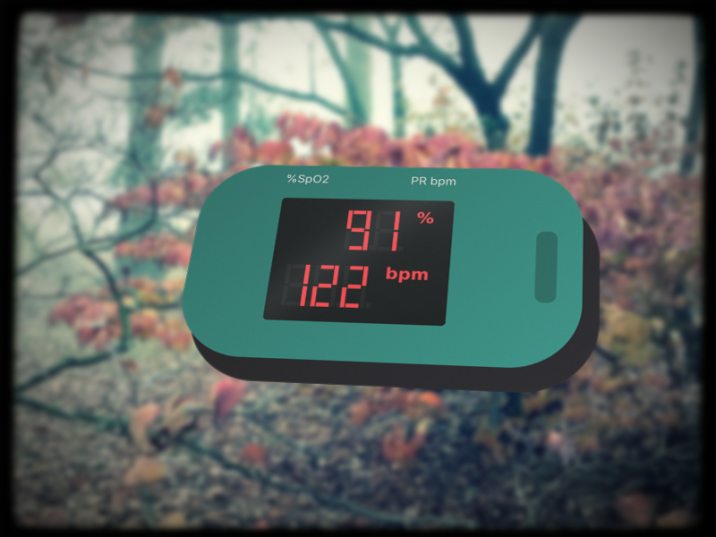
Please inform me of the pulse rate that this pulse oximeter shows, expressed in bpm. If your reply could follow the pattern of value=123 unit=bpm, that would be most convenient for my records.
value=122 unit=bpm
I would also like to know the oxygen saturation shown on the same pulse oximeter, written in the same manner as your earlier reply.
value=91 unit=%
